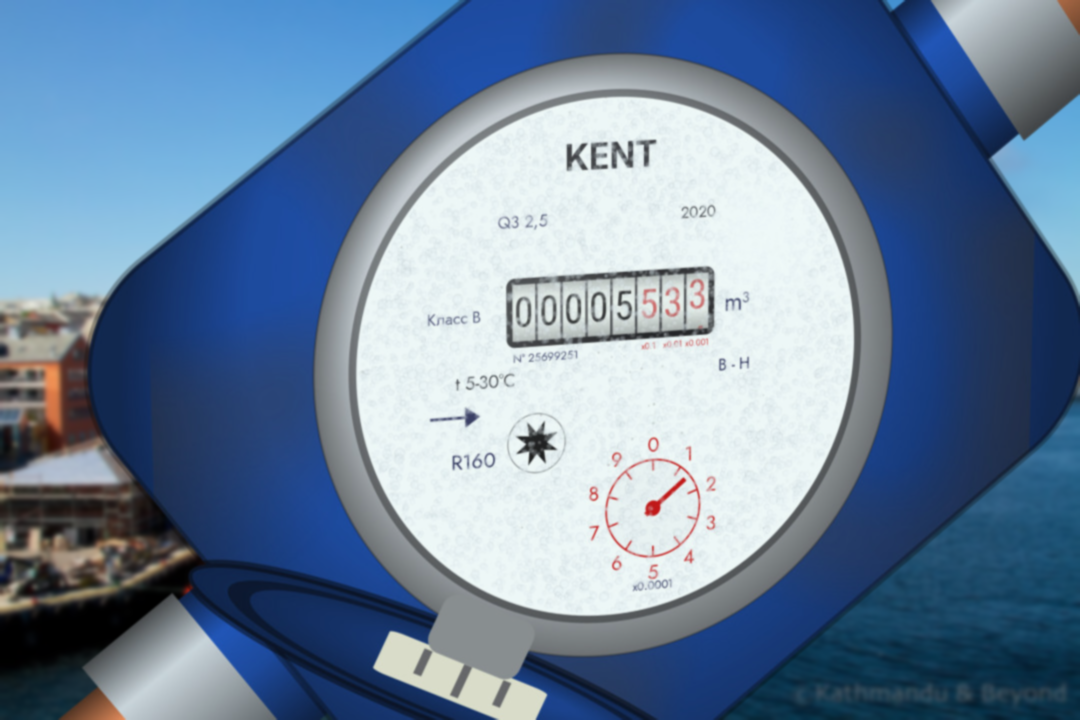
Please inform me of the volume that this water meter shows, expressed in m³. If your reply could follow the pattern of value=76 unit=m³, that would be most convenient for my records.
value=5.5331 unit=m³
